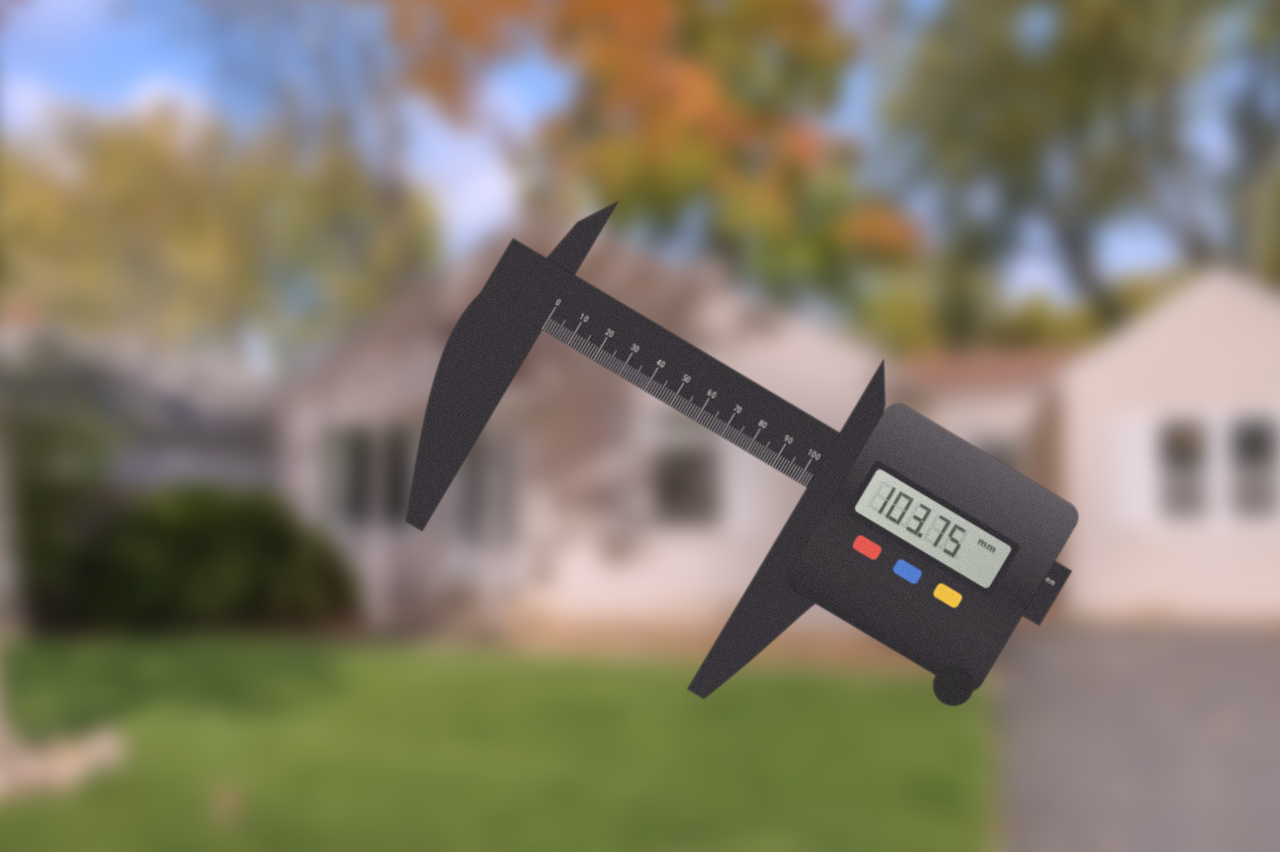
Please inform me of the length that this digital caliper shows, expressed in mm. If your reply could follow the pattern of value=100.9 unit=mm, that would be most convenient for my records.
value=103.75 unit=mm
